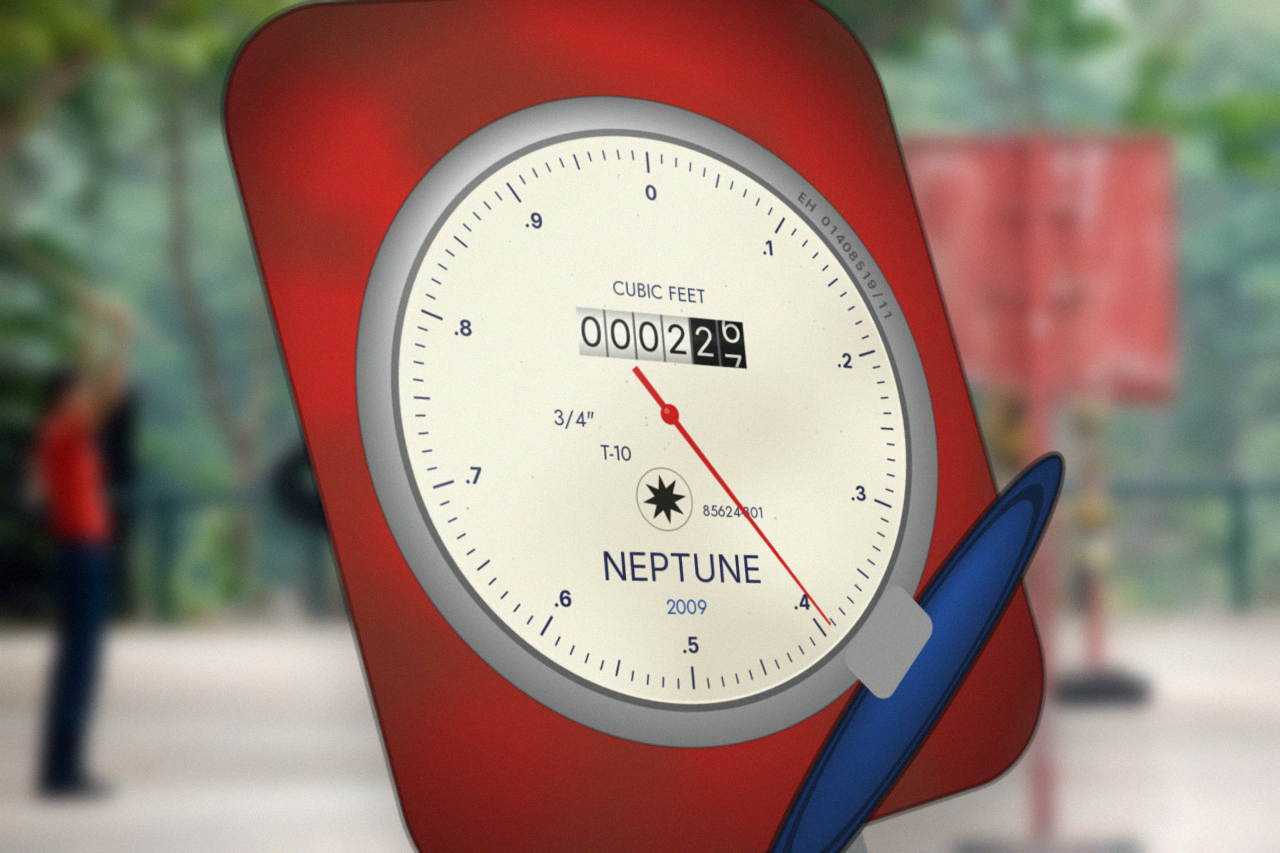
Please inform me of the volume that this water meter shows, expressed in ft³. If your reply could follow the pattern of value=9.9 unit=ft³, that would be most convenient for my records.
value=226.39 unit=ft³
